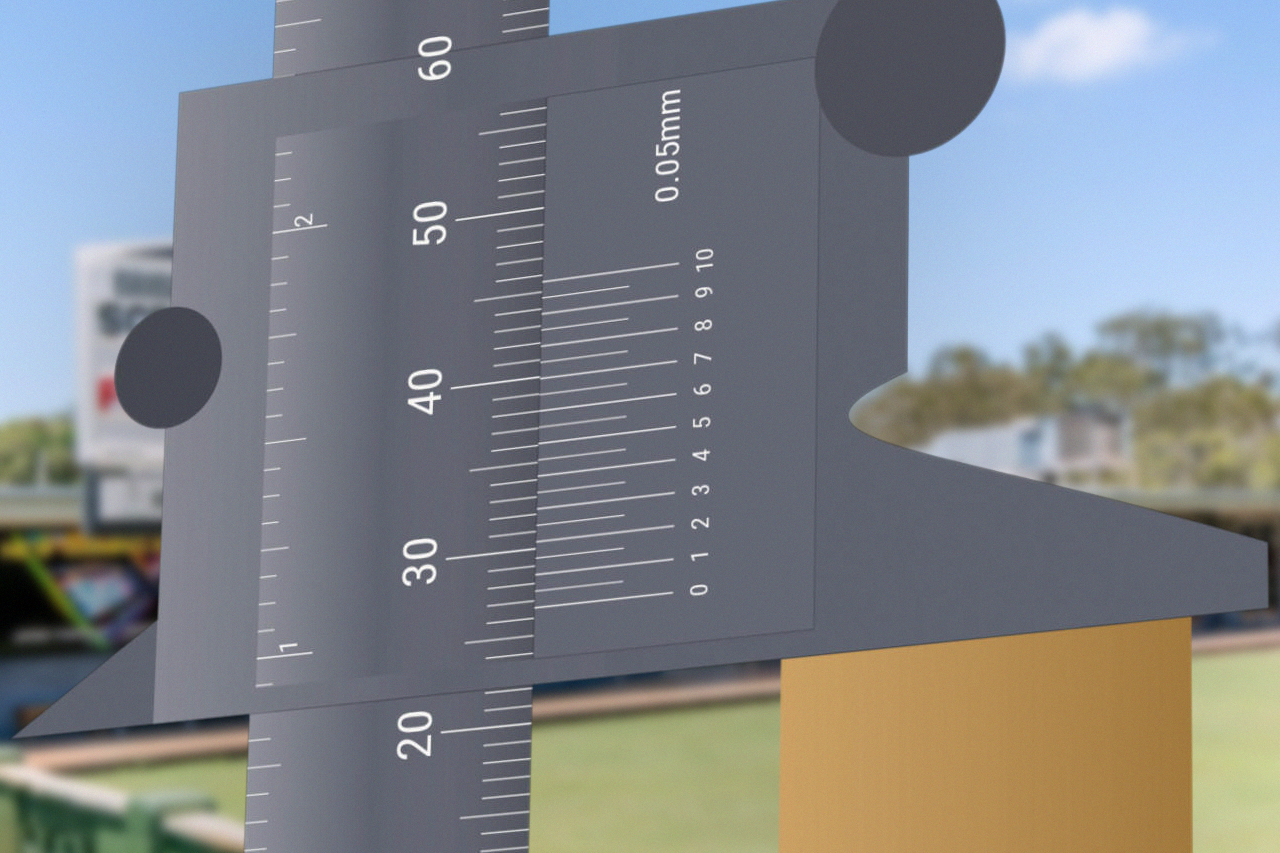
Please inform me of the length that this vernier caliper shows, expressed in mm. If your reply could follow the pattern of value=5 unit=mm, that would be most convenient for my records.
value=26.6 unit=mm
